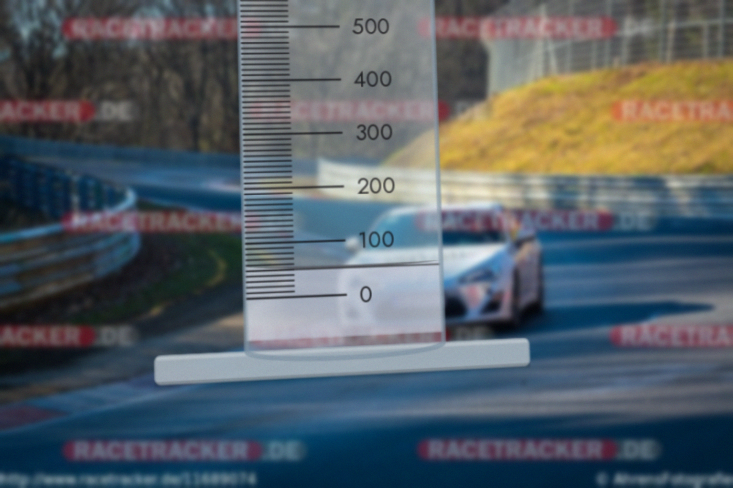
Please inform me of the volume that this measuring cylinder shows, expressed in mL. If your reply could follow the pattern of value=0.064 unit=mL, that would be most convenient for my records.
value=50 unit=mL
